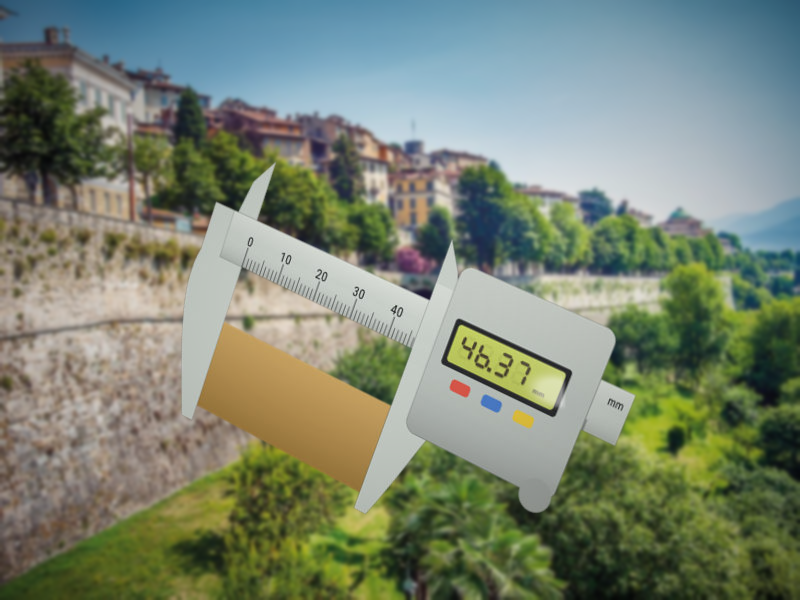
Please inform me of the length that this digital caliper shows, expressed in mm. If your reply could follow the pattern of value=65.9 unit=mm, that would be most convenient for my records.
value=46.37 unit=mm
